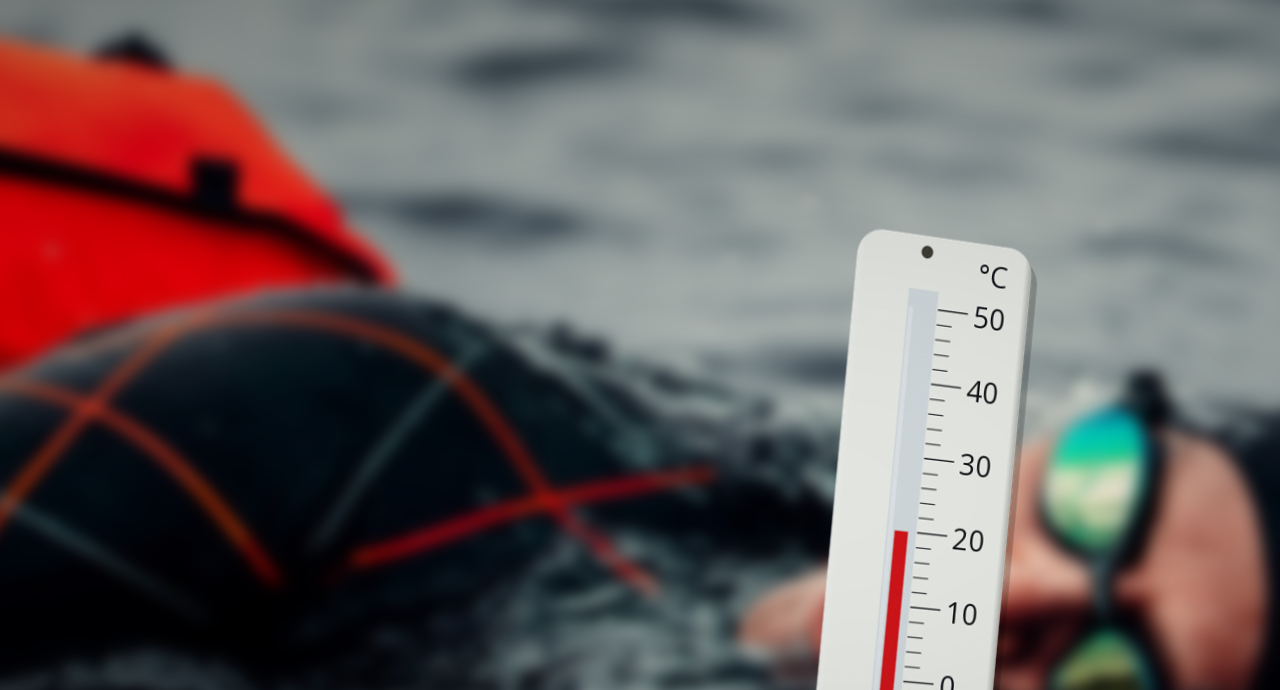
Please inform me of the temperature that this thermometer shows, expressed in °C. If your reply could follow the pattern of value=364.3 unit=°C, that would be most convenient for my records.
value=20 unit=°C
